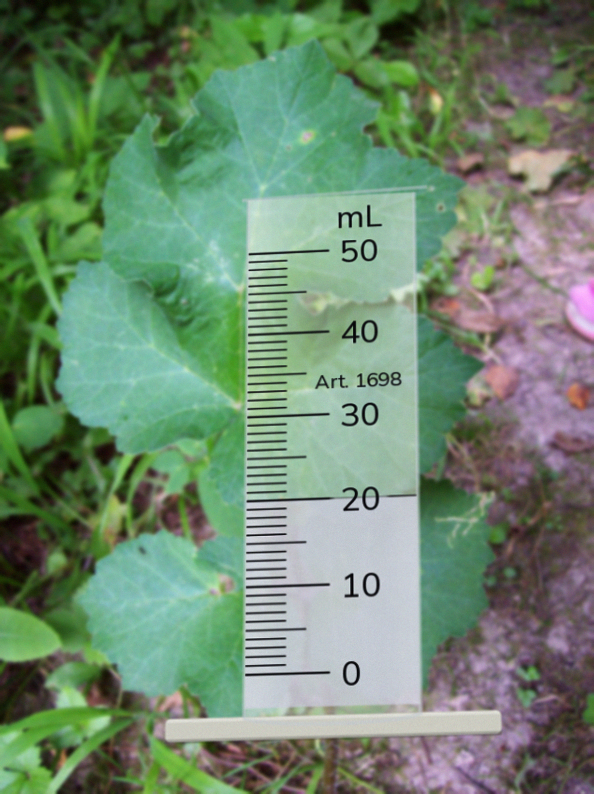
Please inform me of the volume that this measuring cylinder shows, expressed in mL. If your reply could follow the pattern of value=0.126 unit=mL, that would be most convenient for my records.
value=20 unit=mL
